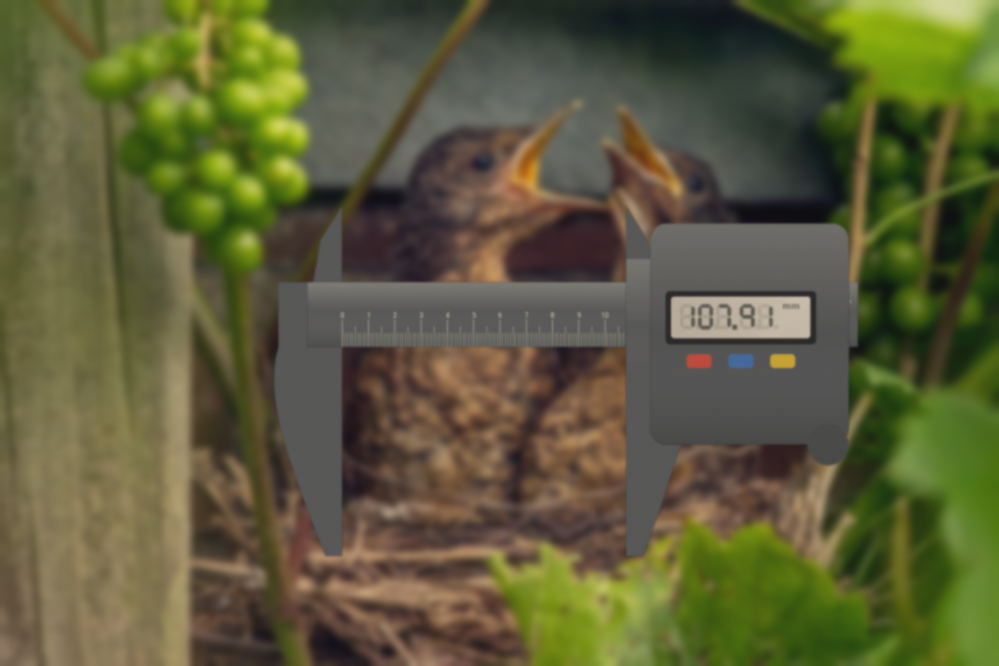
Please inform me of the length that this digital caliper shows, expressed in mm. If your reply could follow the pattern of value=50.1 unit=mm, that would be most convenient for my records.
value=107.91 unit=mm
